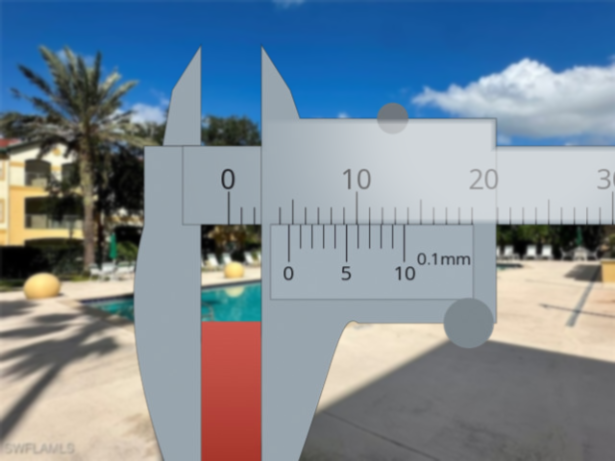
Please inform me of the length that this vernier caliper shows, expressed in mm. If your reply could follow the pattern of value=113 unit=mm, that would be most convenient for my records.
value=4.7 unit=mm
